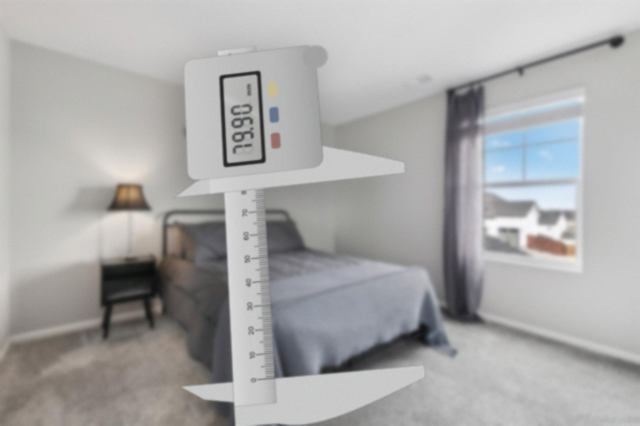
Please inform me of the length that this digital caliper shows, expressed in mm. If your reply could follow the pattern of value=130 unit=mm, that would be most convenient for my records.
value=79.90 unit=mm
